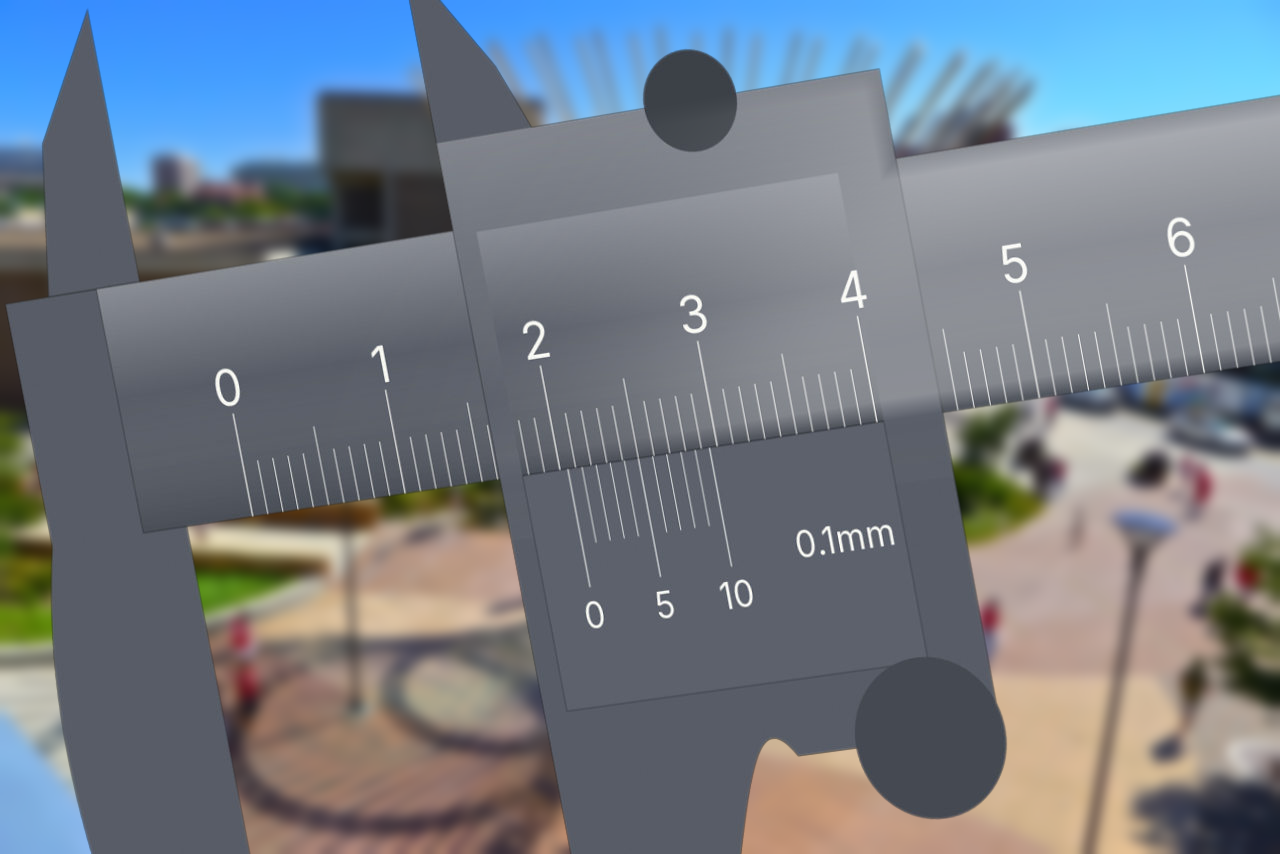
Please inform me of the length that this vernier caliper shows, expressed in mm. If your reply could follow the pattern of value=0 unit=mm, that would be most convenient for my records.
value=20.5 unit=mm
